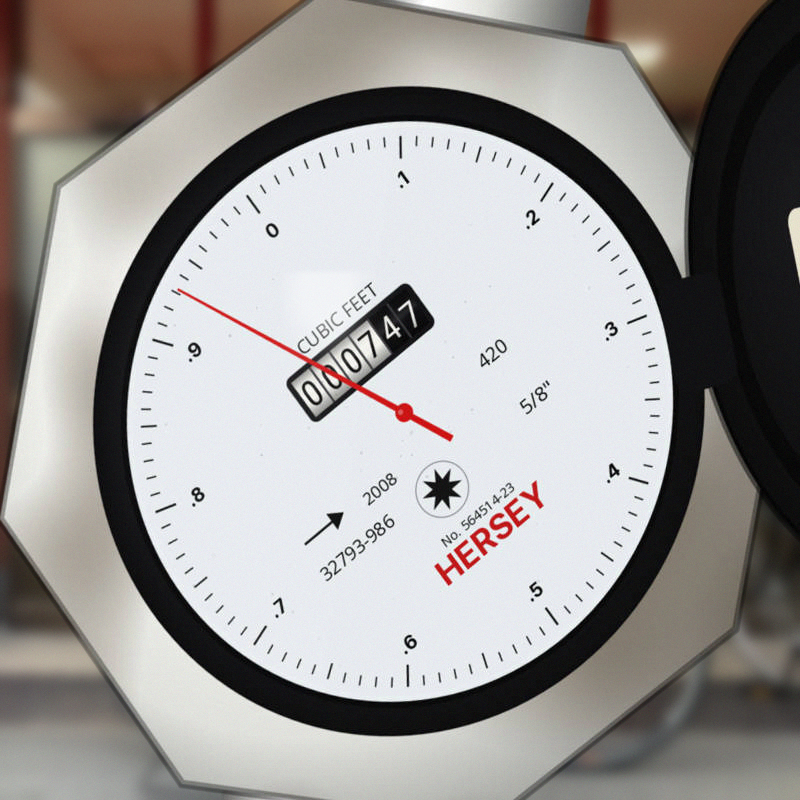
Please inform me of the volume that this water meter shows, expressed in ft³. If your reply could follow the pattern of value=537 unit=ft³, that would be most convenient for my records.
value=746.93 unit=ft³
